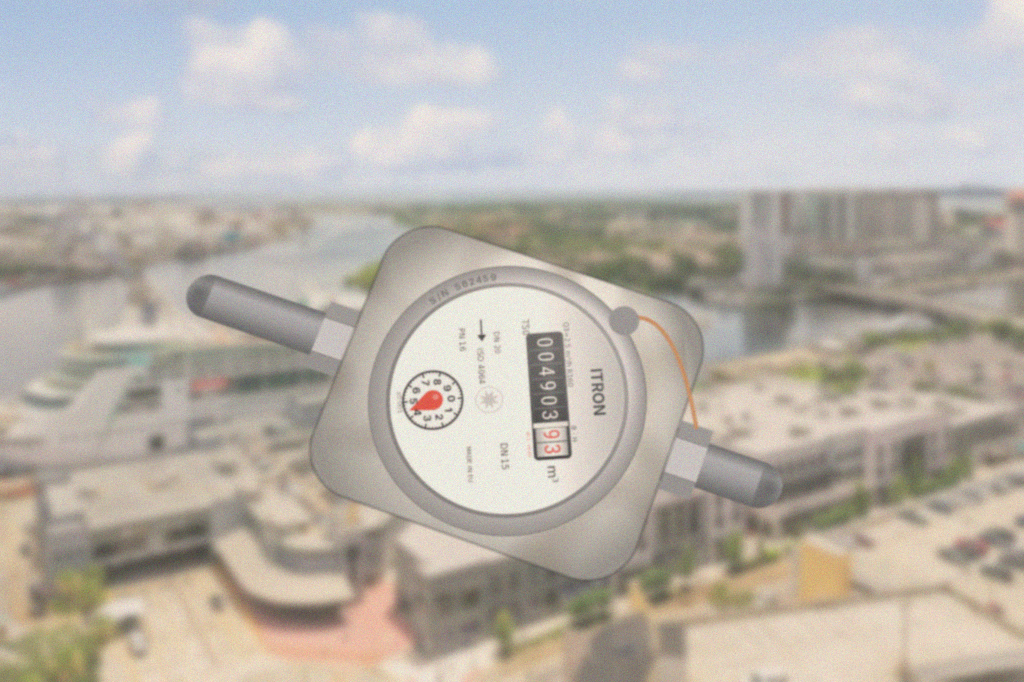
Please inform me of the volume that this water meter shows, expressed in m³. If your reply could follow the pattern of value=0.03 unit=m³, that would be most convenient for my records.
value=4903.934 unit=m³
